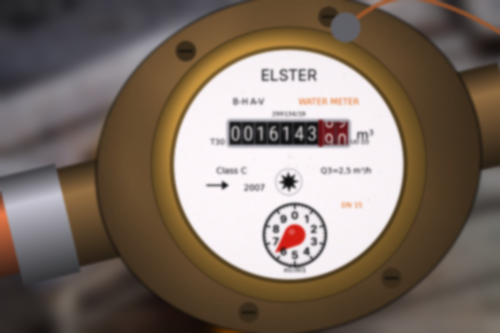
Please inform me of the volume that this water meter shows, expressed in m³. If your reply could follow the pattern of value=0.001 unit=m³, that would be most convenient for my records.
value=16143.896 unit=m³
